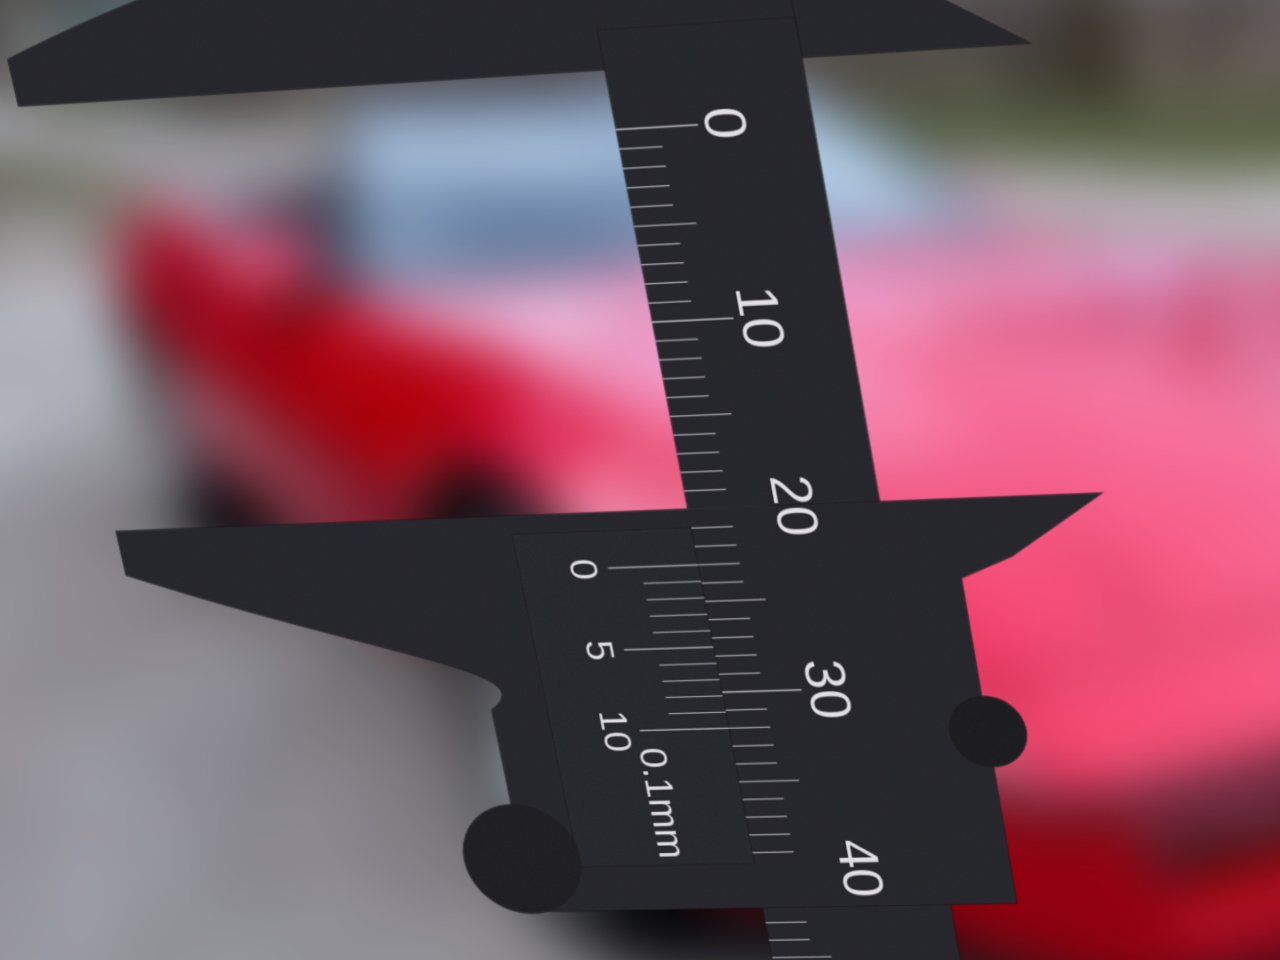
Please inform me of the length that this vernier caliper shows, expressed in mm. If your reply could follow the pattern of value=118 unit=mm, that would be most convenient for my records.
value=23.0 unit=mm
